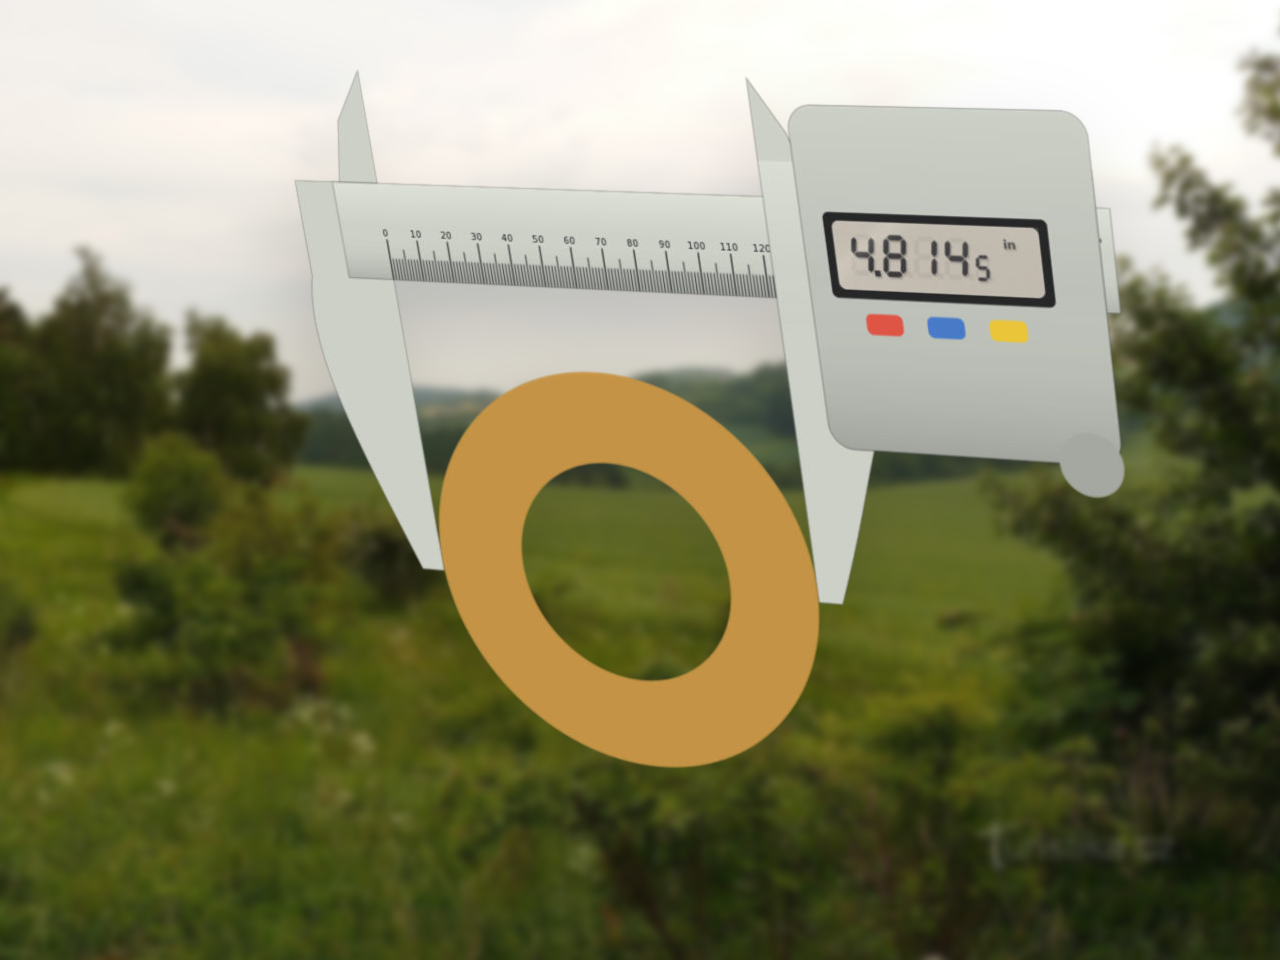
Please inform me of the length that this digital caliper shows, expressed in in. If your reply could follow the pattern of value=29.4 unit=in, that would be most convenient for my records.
value=4.8145 unit=in
